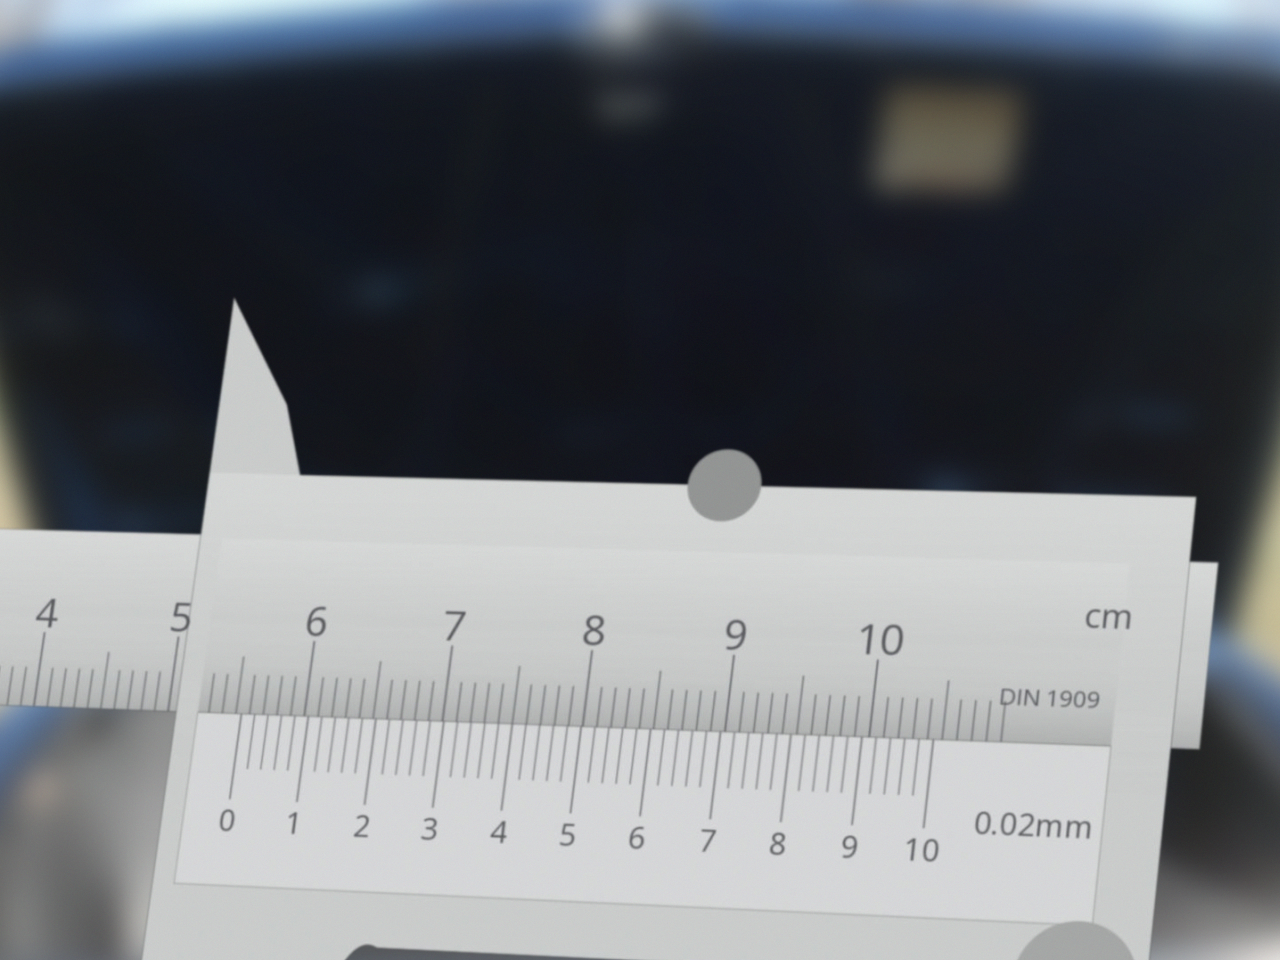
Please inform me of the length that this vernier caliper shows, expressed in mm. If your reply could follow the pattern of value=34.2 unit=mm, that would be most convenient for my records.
value=55.4 unit=mm
